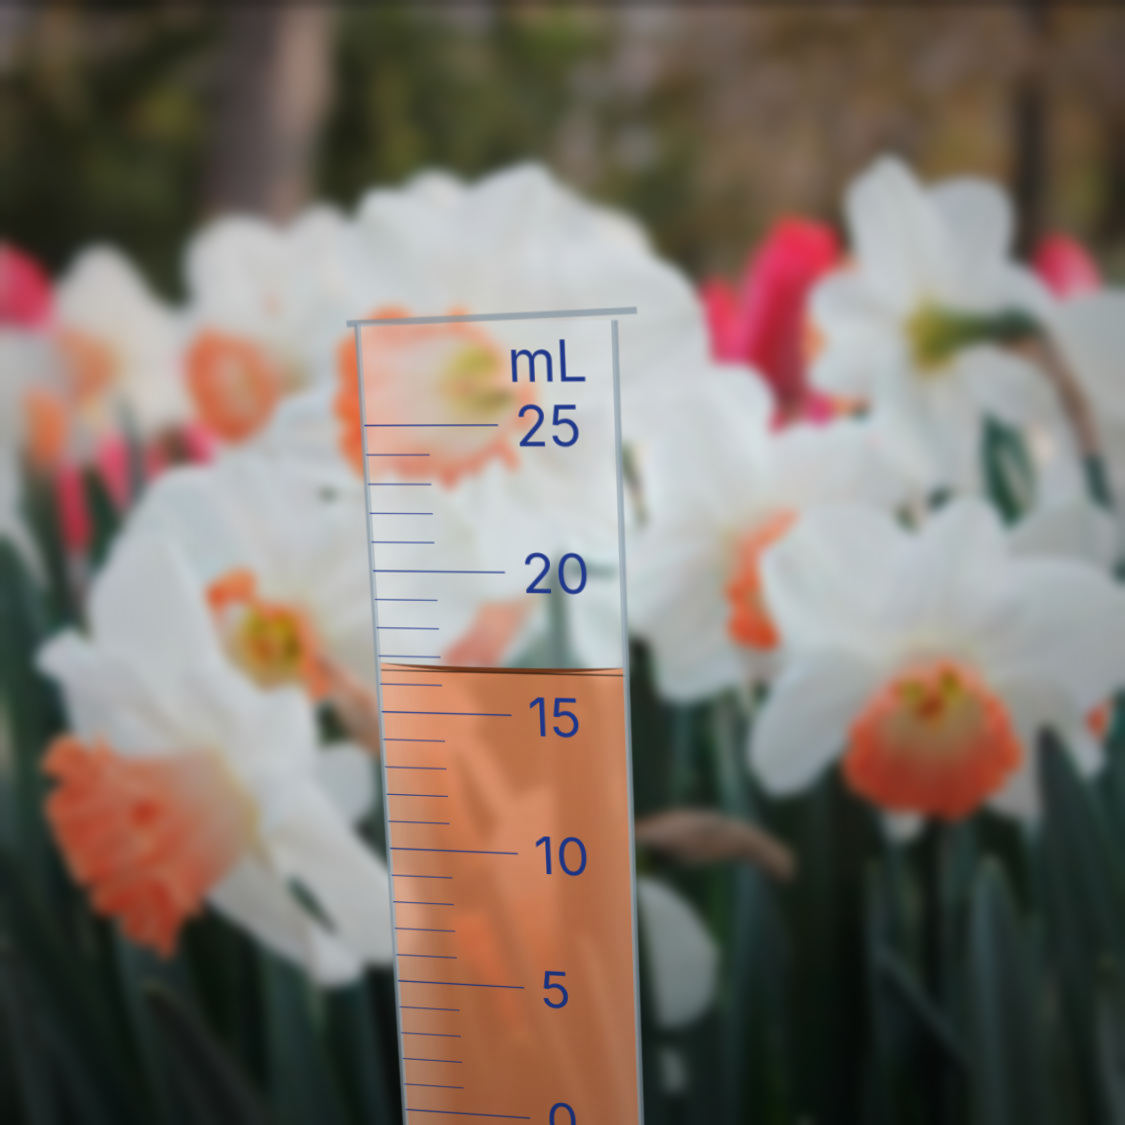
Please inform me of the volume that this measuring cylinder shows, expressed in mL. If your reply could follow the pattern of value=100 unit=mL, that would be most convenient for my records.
value=16.5 unit=mL
